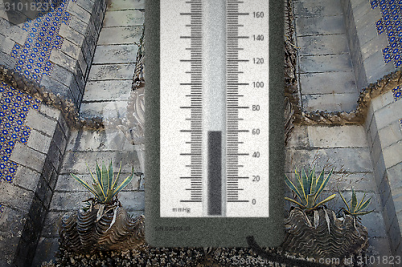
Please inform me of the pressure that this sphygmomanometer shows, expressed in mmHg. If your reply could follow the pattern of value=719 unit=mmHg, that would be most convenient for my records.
value=60 unit=mmHg
